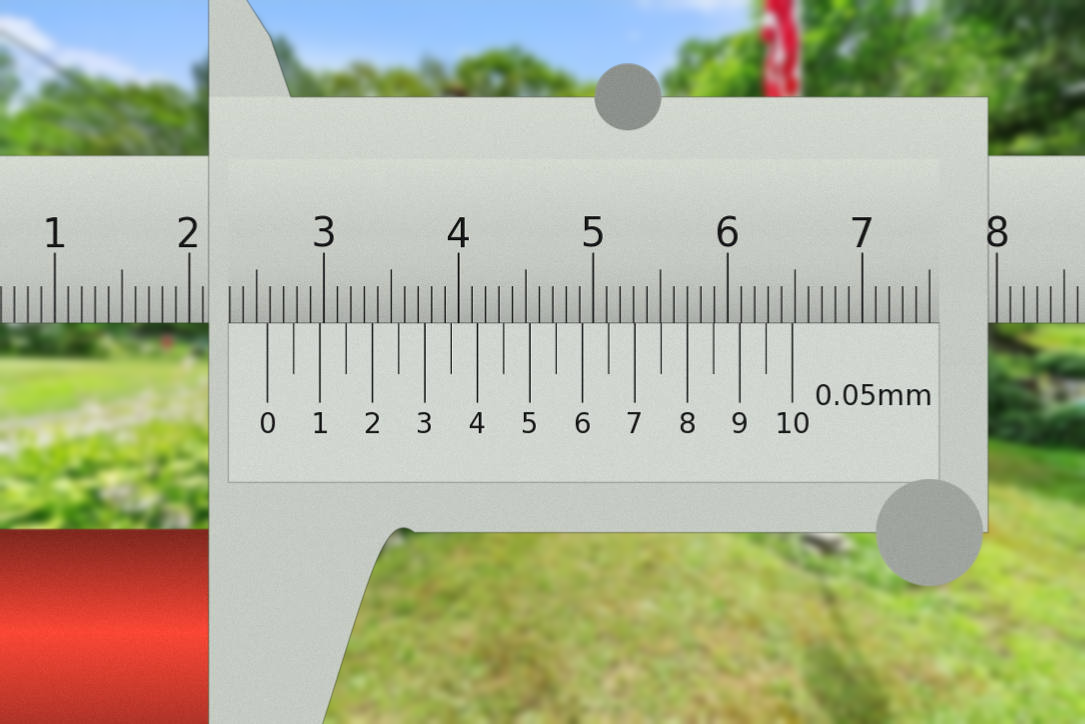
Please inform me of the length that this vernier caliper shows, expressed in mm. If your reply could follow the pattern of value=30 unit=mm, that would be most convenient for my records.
value=25.8 unit=mm
